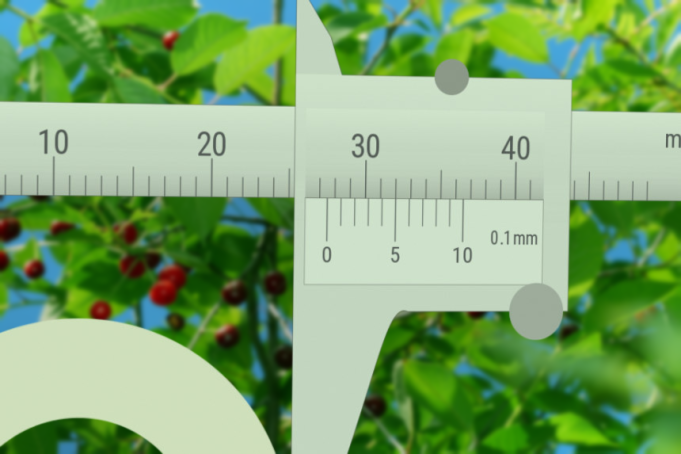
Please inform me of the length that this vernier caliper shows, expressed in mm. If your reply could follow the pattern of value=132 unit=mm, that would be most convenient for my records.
value=27.5 unit=mm
